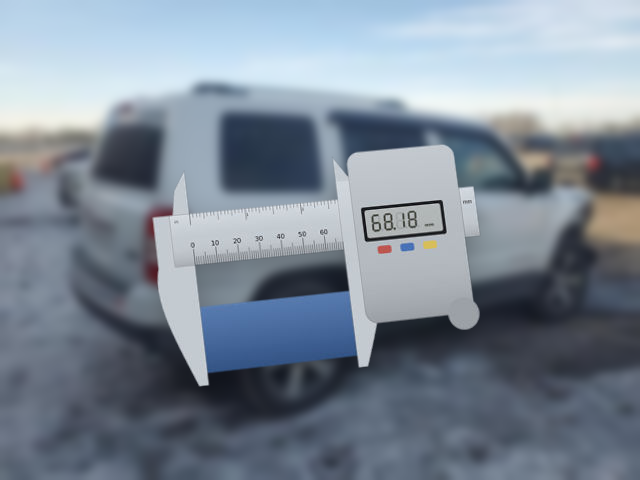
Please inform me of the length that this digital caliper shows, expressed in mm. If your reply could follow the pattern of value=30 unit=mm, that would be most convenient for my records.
value=68.18 unit=mm
